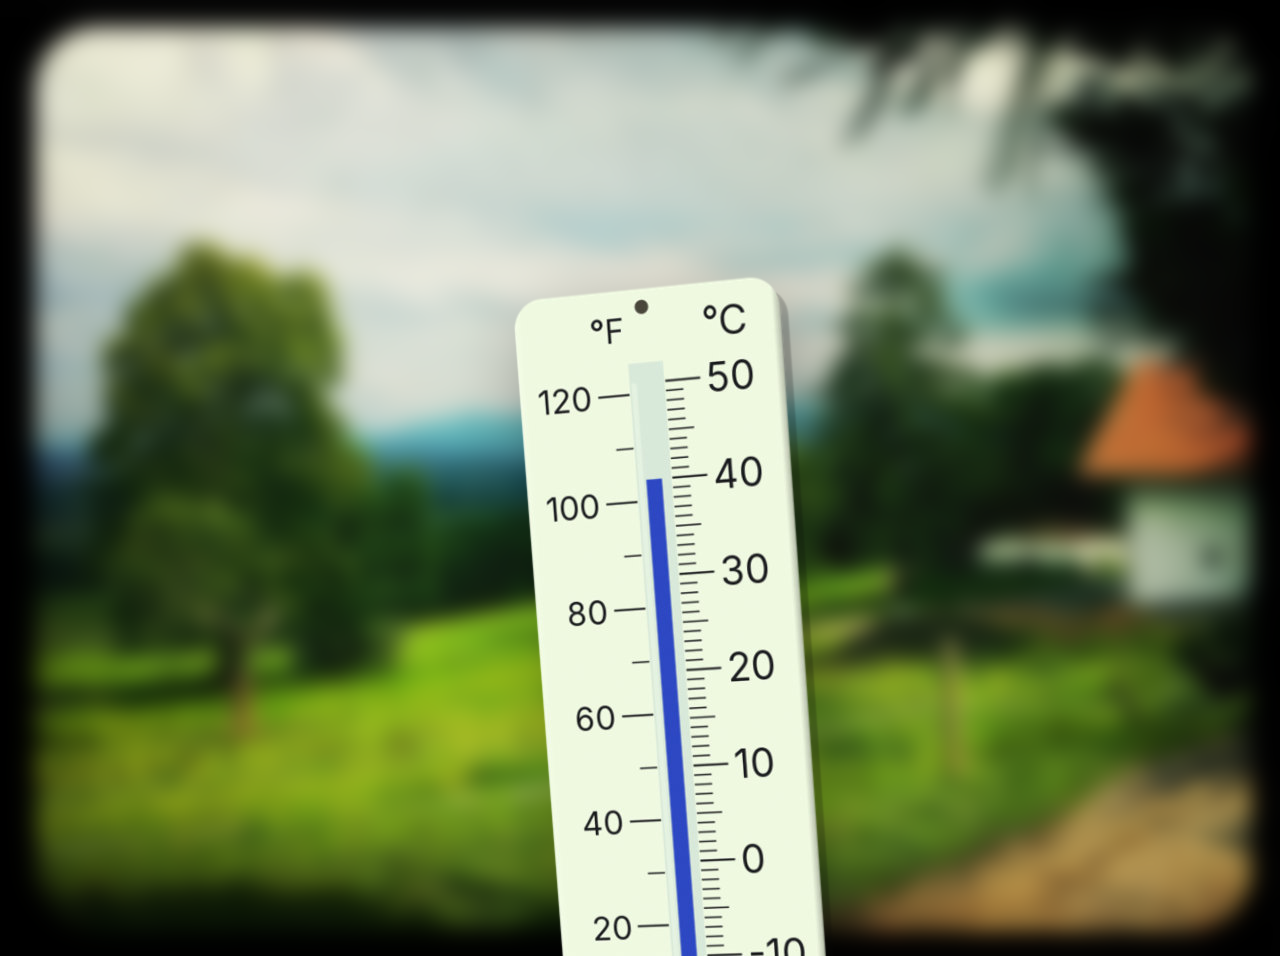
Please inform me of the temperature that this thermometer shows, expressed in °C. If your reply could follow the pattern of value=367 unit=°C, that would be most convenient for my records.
value=40 unit=°C
